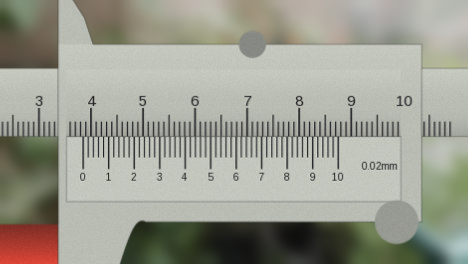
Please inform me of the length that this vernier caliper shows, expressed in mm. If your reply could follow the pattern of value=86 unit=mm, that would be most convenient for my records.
value=38.5 unit=mm
